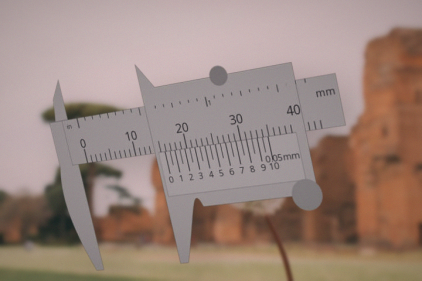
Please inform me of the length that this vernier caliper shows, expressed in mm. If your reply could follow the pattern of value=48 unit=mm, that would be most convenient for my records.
value=15.8 unit=mm
